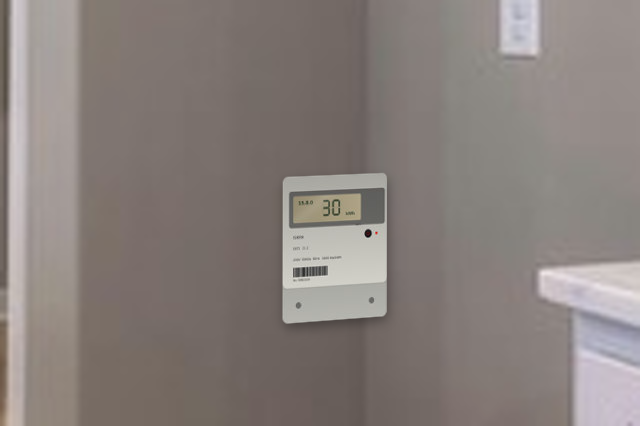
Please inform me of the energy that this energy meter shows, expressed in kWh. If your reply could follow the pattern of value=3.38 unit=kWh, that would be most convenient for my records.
value=30 unit=kWh
